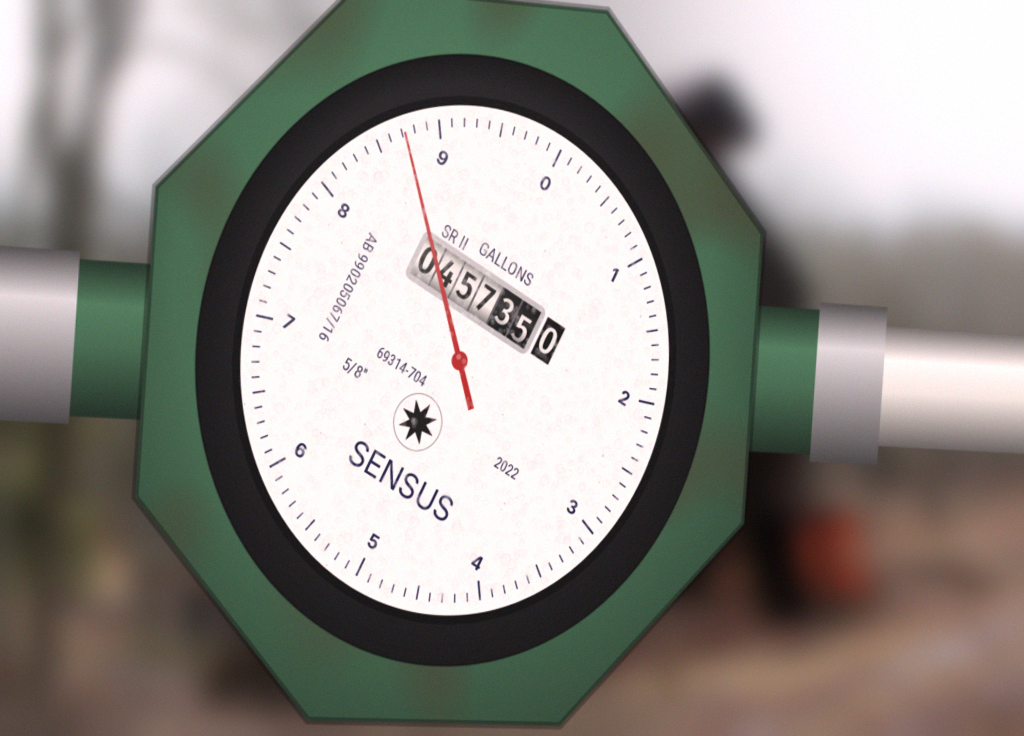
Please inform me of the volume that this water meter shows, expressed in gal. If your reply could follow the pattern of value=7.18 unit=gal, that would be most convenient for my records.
value=457348.7 unit=gal
